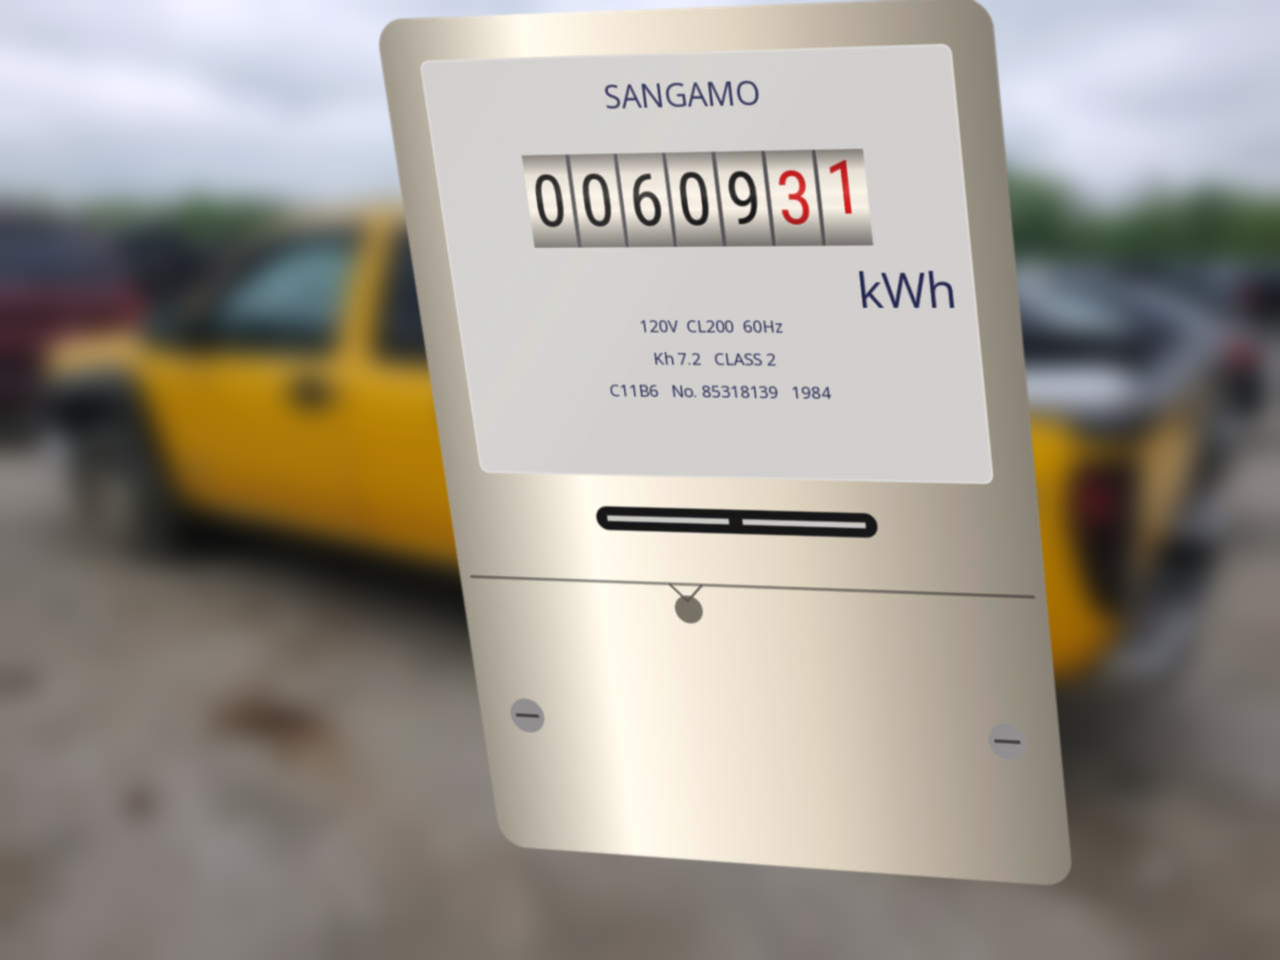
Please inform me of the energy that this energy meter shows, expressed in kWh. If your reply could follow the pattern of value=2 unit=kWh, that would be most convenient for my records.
value=609.31 unit=kWh
